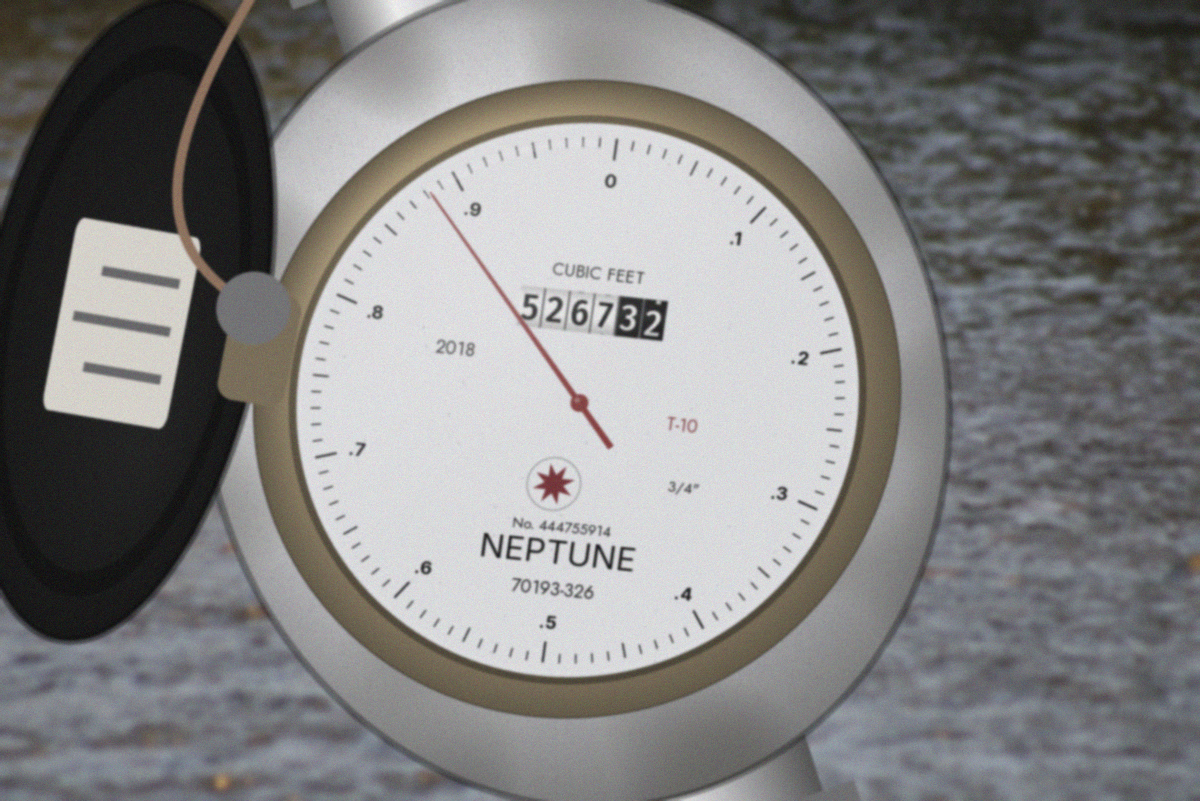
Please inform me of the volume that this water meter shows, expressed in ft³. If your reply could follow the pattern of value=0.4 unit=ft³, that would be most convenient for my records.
value=526731.88 unit=ft³
